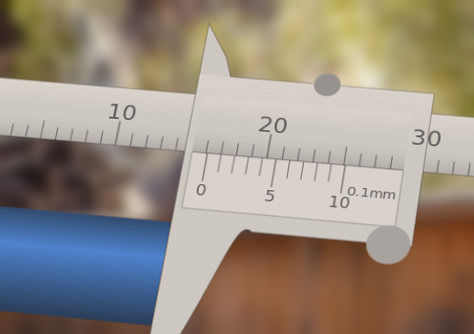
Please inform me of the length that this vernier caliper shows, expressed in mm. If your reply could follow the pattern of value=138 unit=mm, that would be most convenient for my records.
value=16.1 unit=mm
